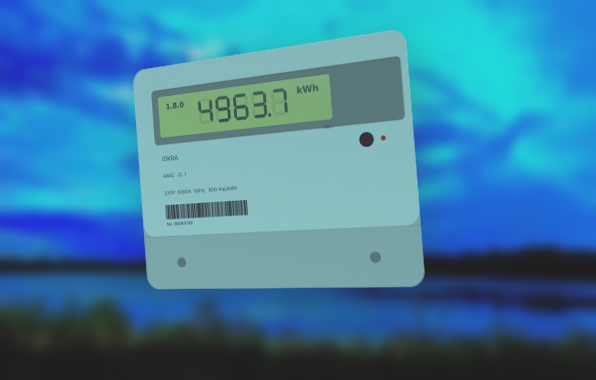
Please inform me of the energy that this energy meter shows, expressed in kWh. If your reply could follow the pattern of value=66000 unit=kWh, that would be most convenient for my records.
value=4963.7 unit=kWh
